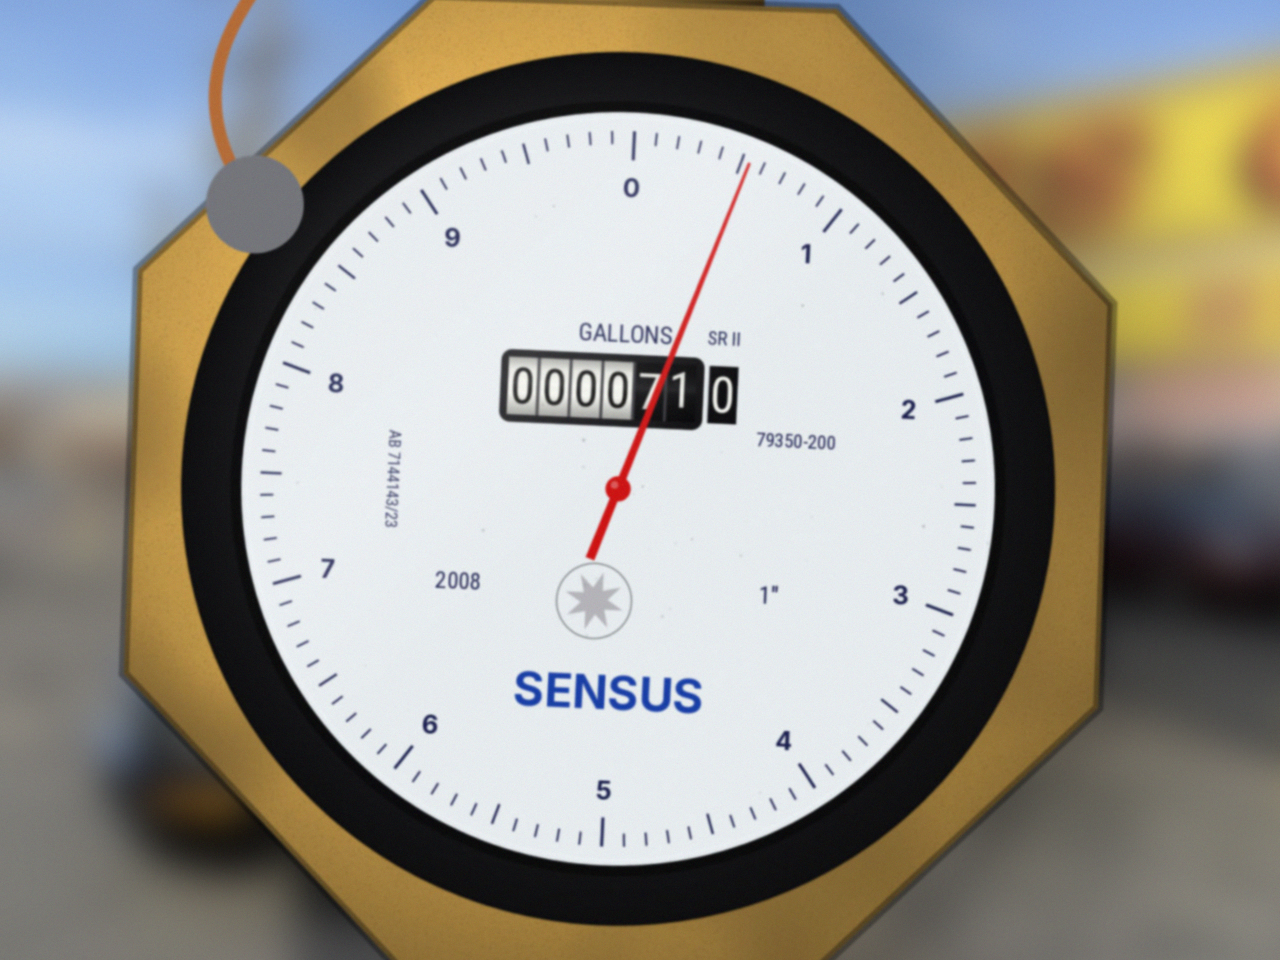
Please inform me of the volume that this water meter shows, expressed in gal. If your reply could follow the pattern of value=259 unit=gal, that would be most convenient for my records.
value=710.5 unit=gal
